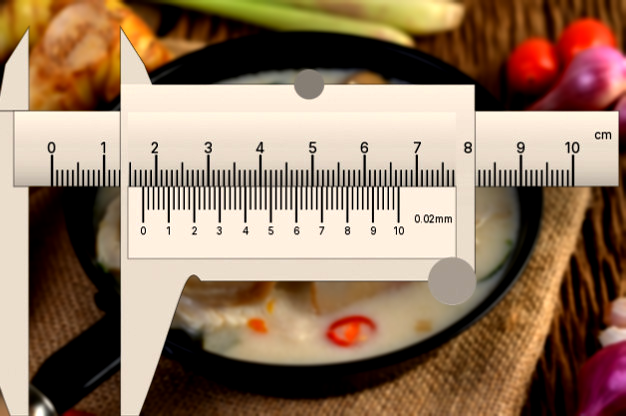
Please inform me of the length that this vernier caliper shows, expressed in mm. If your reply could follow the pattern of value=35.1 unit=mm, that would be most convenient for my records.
value=17.5 unit=mm
